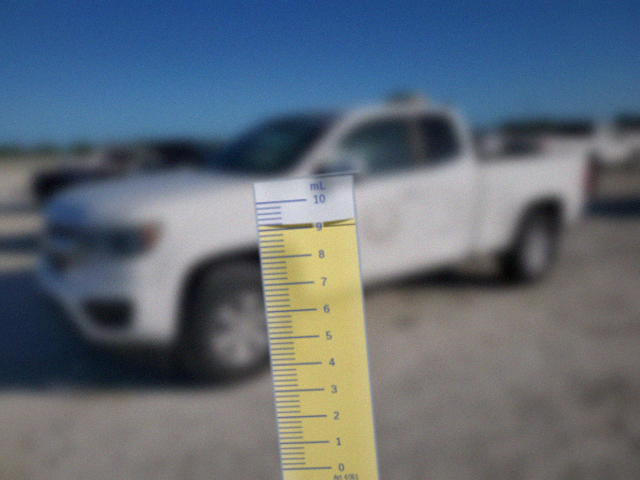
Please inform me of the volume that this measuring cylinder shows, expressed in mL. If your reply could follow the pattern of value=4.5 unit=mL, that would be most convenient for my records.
value=9 unit=mL
